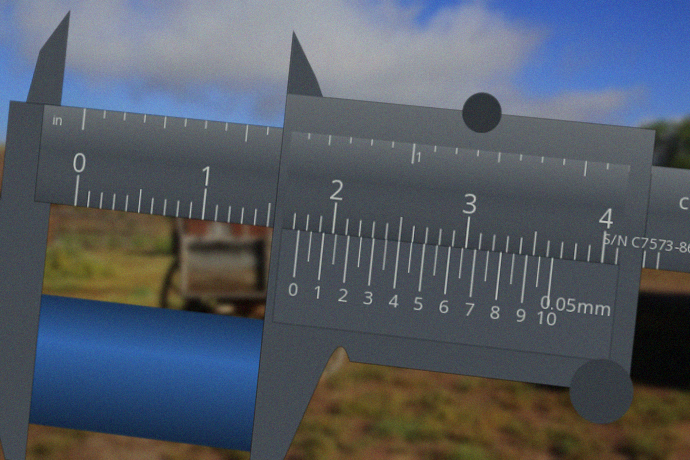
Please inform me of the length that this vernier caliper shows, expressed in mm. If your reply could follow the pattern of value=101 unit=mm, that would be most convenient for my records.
value=17.4 unit=mm
